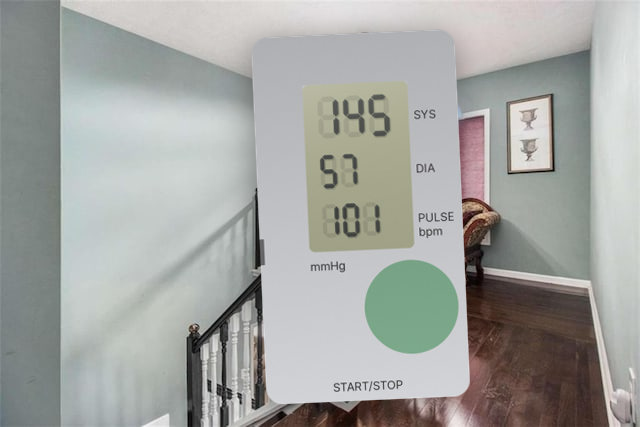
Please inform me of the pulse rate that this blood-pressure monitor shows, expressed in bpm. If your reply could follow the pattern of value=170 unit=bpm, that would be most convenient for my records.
value=101 unit=bpm
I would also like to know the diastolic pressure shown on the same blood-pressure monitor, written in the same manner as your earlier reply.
value=57 unit=mmHg
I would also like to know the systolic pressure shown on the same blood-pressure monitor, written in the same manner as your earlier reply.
value=145 unit=mmHg
